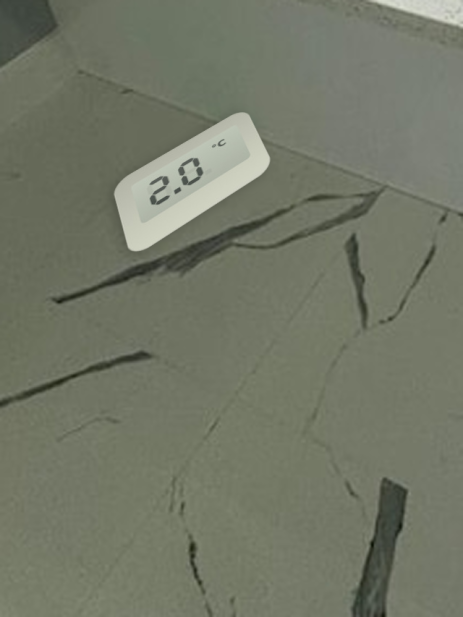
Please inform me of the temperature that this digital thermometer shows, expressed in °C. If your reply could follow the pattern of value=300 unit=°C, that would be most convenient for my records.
value=2.0 unit=°C
